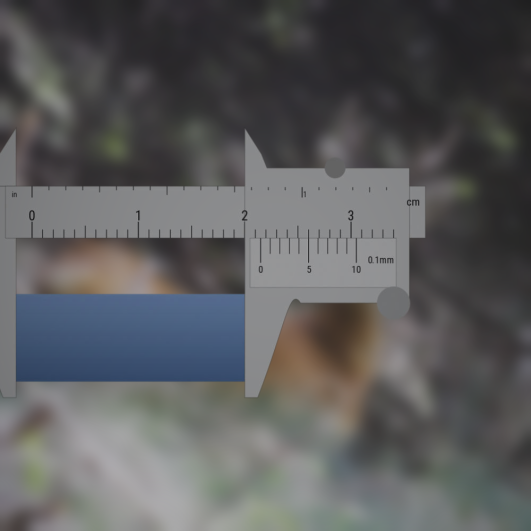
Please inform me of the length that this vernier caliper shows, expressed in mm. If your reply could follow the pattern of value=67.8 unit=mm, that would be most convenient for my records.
value=21.5 unit=mm
